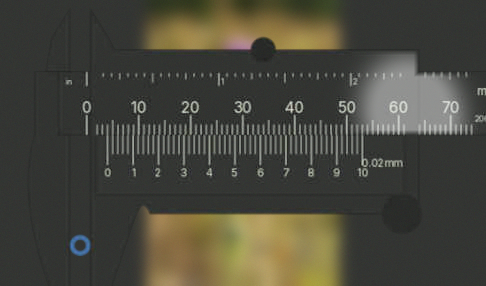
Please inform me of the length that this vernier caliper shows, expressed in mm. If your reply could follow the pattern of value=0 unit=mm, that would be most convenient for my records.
value=4.0 unit=mm
